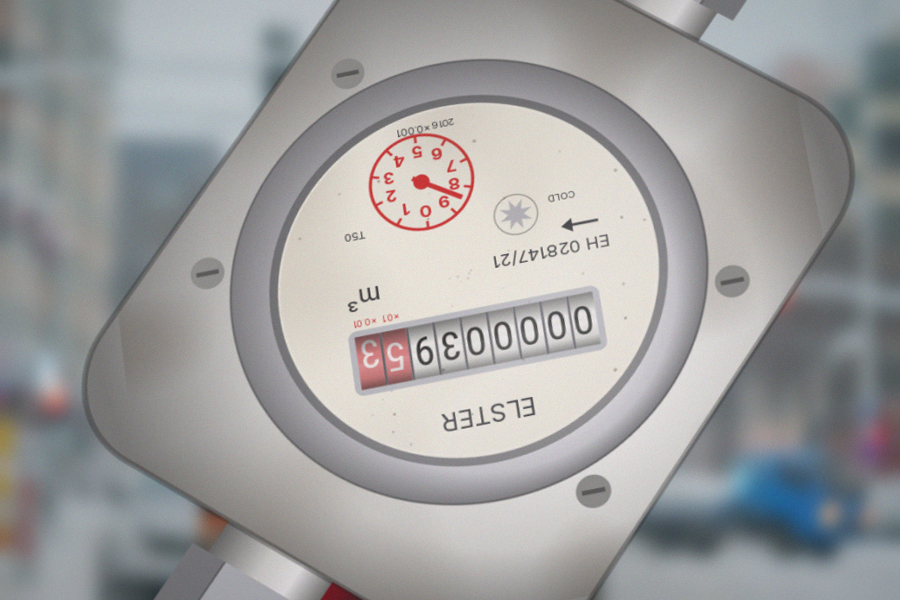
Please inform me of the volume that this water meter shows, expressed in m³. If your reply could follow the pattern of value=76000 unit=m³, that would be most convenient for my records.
value=39.528 unit=m³
